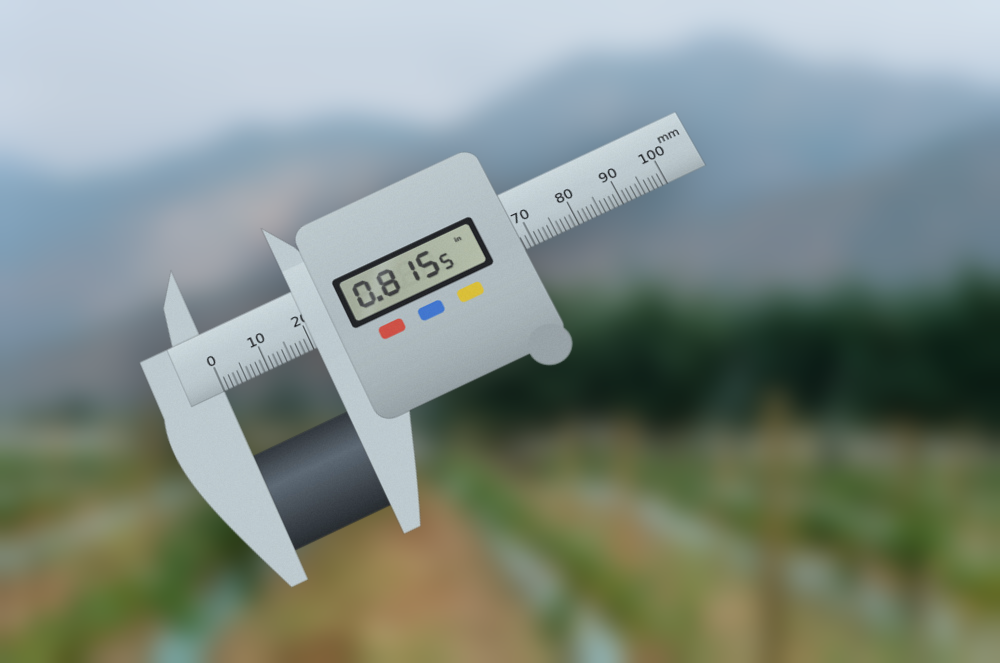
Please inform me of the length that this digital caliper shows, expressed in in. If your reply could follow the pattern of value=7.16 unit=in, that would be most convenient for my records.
value=0.8155 unit=in
